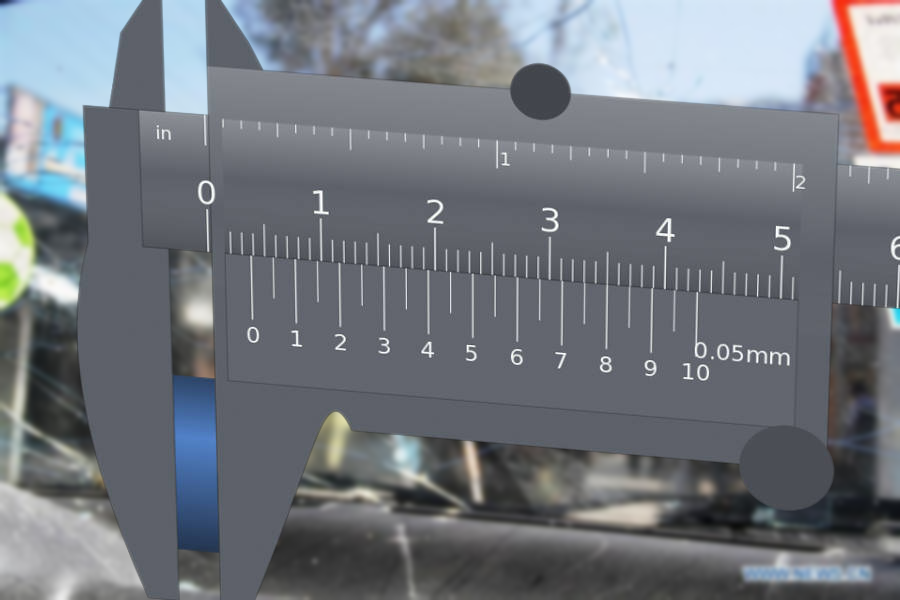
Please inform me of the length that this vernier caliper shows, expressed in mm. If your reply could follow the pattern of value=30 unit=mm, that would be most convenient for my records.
value=3.8 unit=mm
